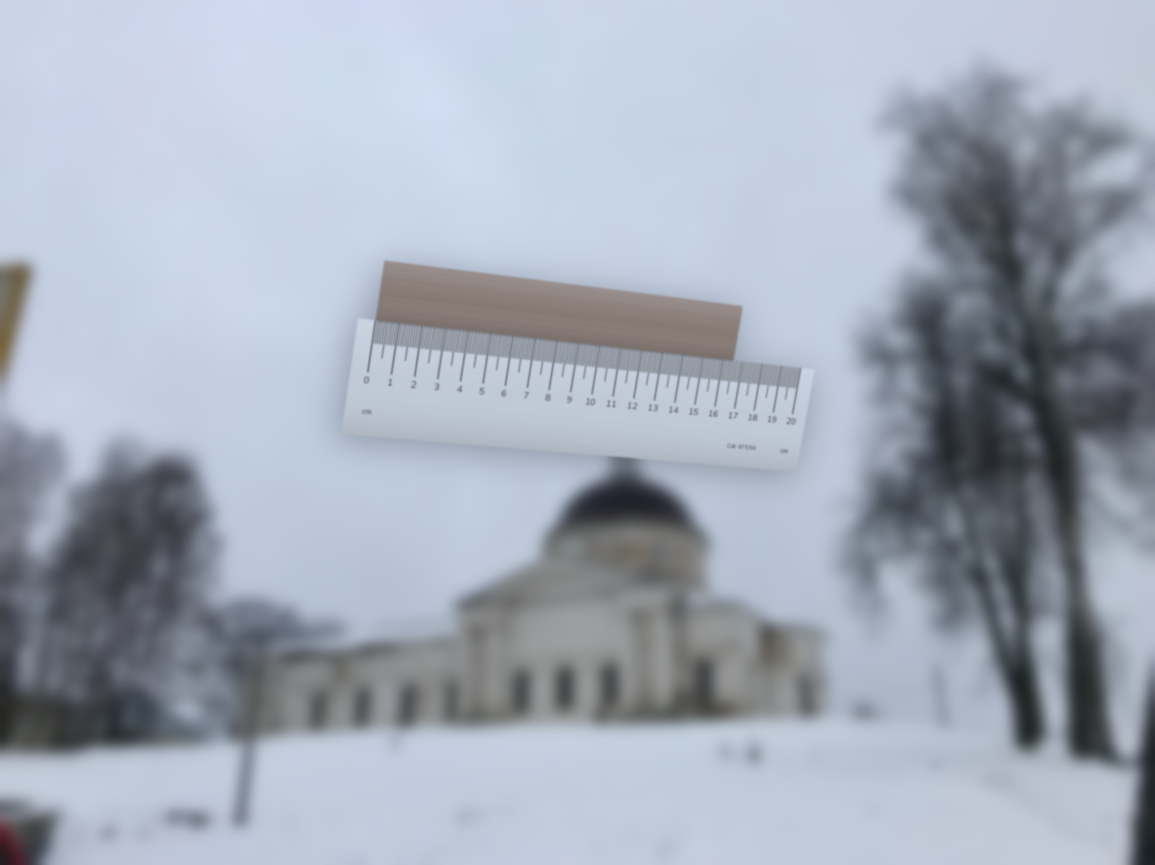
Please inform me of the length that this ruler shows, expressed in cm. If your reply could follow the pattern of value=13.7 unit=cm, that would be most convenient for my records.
value=16.5 unit=cm
